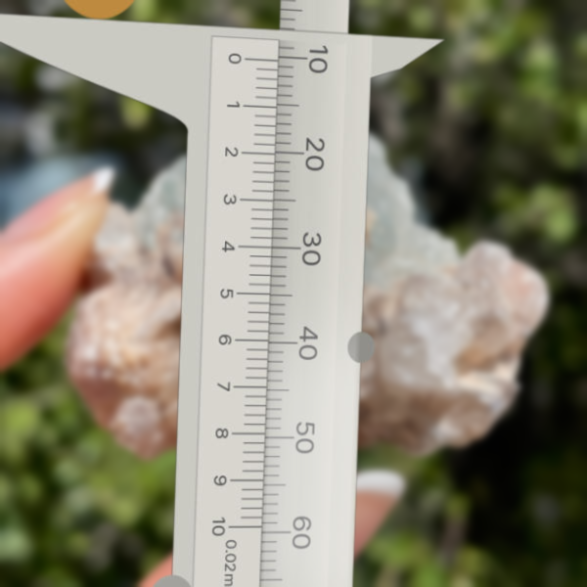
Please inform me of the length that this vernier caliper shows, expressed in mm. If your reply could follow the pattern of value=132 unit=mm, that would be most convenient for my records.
value=10.4 unit=mm
